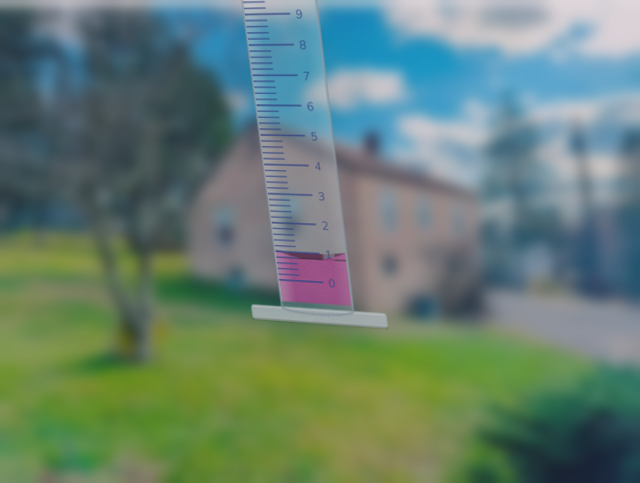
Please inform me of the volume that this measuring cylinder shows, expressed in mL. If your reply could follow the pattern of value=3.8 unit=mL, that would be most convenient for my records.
value=0.8 unit=mL
